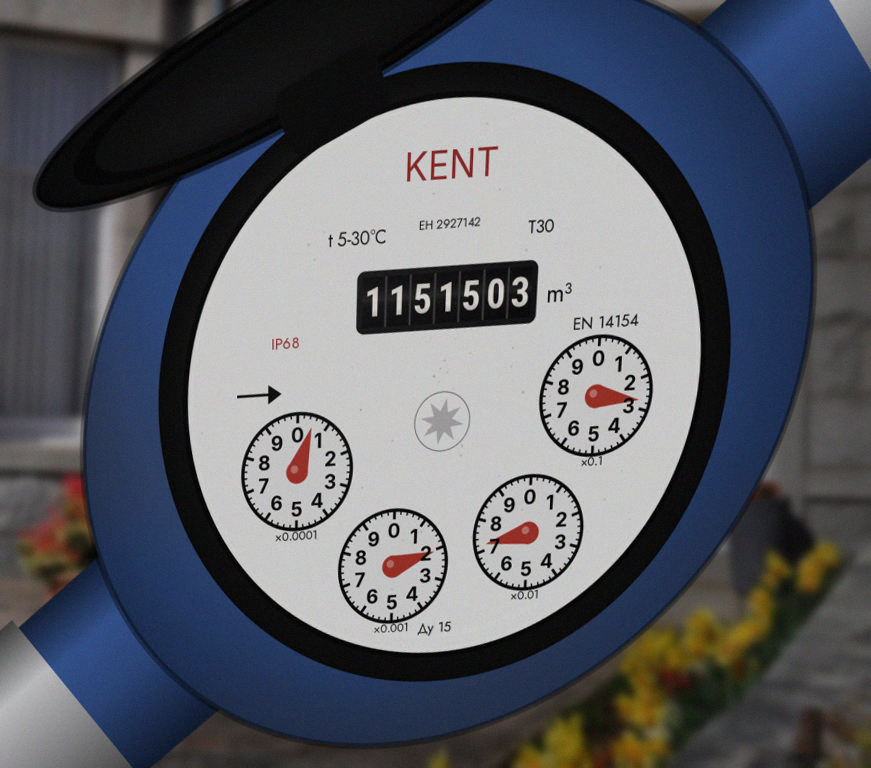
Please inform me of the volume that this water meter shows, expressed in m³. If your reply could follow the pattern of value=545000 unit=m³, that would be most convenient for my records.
value=1151503.2720 unit=m³
